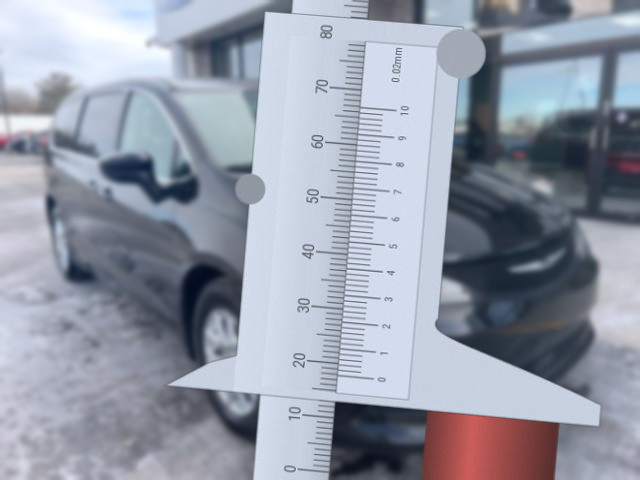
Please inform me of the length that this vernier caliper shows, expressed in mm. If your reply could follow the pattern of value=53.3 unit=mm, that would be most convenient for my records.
value=17.8 unit=mm
